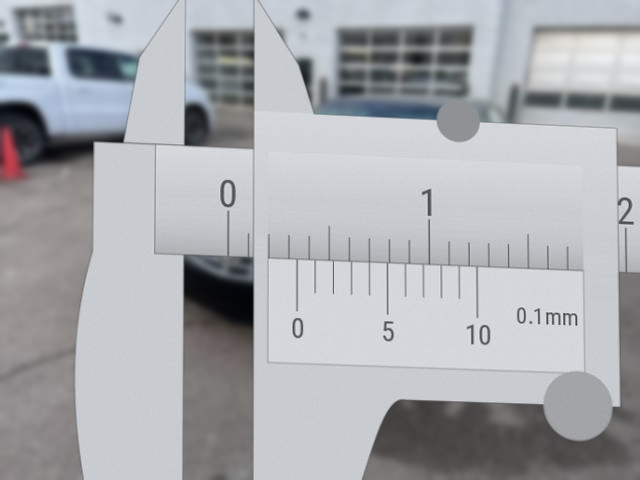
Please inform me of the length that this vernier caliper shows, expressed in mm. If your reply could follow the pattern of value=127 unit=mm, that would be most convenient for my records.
value=3.4 unit=mm
